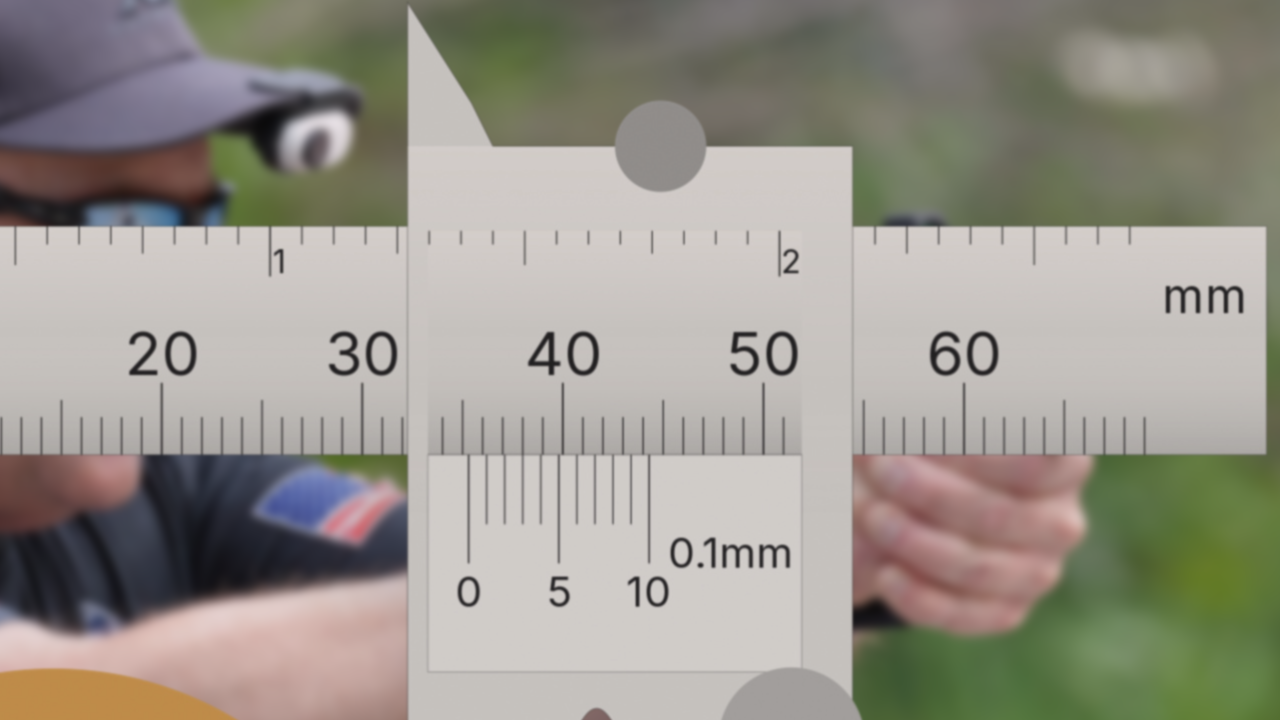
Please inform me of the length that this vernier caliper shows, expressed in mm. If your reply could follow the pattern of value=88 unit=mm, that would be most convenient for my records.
value=35.3 unit=mm
